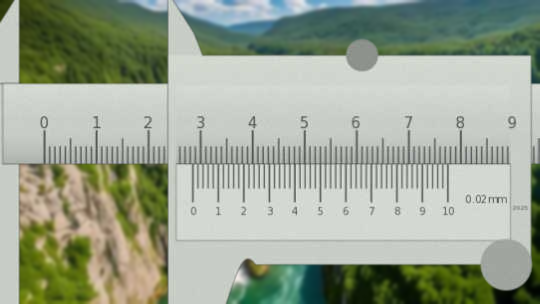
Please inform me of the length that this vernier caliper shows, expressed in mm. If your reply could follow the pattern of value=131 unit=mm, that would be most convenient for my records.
value=28.5 unit=mm
